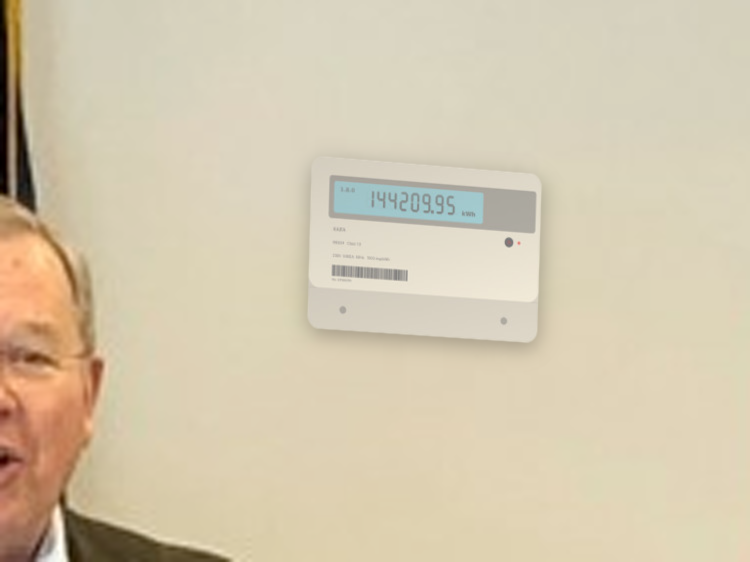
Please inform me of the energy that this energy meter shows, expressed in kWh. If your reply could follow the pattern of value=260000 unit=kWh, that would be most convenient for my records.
value=144209.95 unit=kWh
